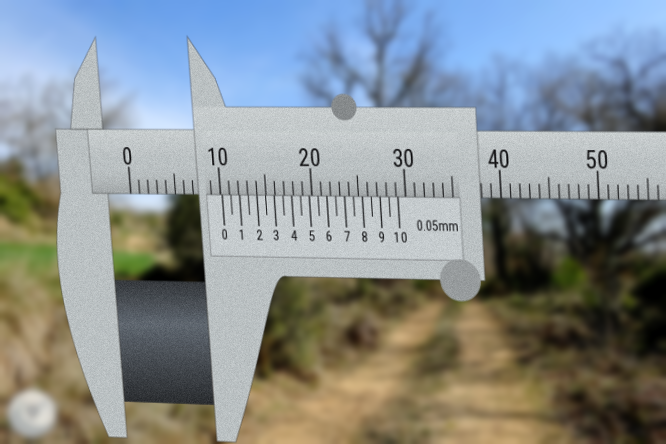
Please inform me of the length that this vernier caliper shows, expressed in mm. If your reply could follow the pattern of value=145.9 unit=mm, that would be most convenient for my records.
value=10.2 unit=mm
